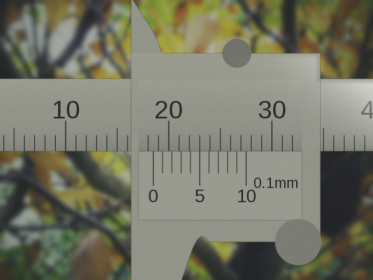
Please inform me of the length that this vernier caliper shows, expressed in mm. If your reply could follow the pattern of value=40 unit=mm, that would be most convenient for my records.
value=18.5 unit=mm
